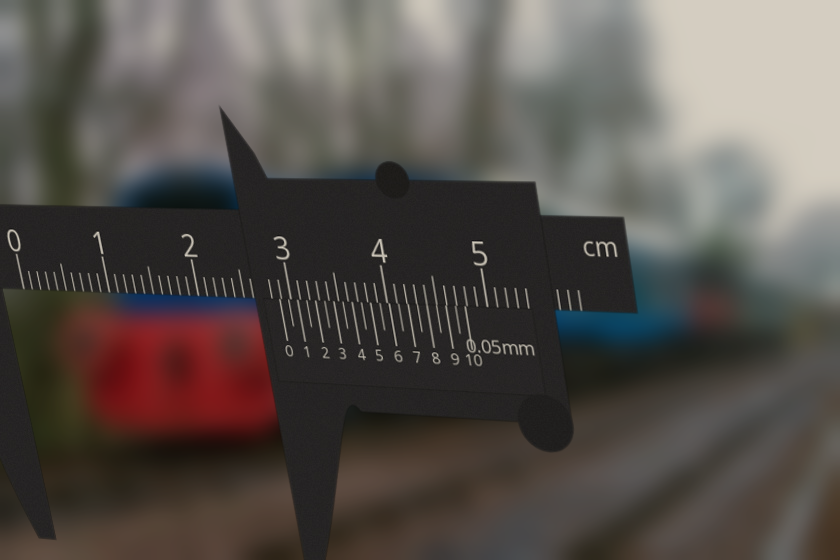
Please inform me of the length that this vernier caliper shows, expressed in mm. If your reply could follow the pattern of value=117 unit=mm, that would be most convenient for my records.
value=28.8 unit=mm
